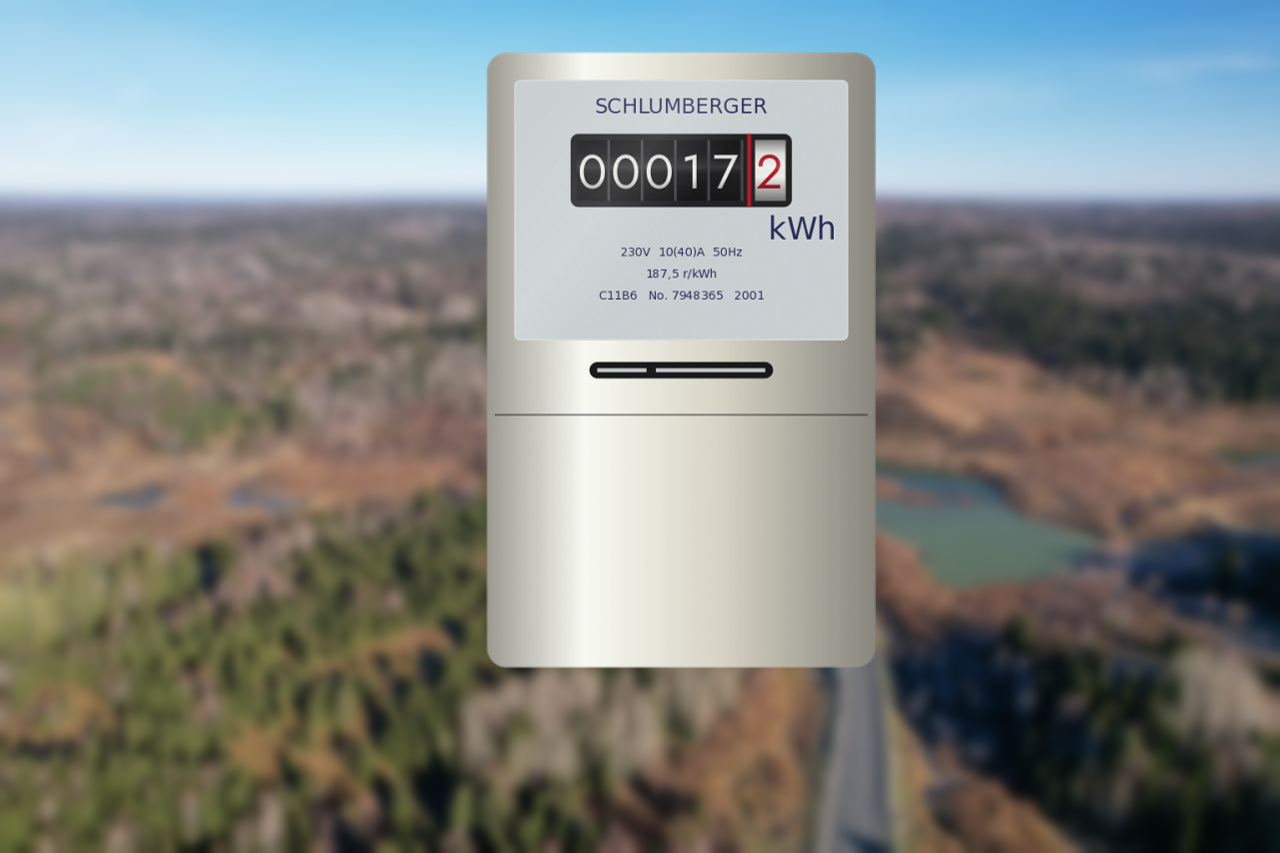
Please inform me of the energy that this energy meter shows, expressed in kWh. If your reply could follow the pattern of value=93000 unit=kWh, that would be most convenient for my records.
value=17.2 unit=kWh
